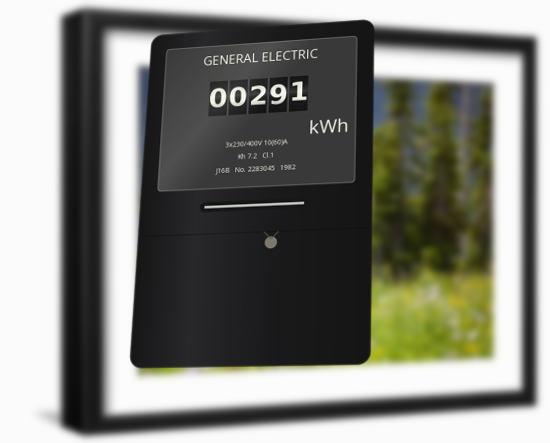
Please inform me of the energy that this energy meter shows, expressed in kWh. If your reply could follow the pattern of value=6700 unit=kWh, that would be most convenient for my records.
value=291 unit=kWh
